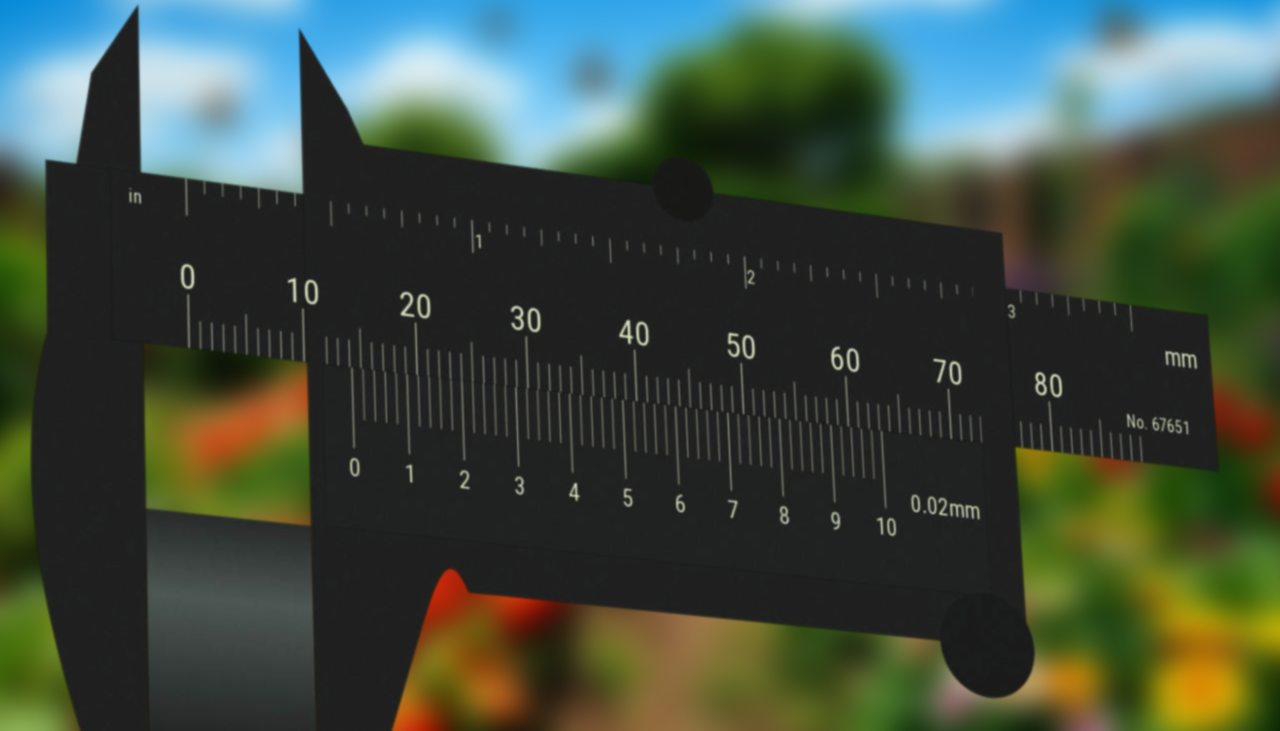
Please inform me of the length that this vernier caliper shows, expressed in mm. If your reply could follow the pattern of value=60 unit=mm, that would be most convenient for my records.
value=14.2 unit=mm
